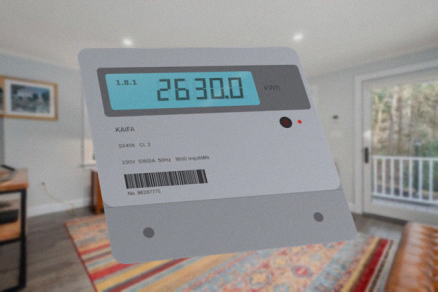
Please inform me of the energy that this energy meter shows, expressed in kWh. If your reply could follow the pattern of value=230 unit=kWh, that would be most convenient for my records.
value=2630.0 unit=kWh
